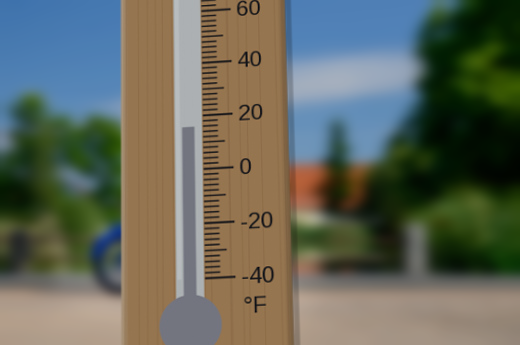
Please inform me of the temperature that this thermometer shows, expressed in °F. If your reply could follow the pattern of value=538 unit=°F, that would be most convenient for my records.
value=16 unit=°F
